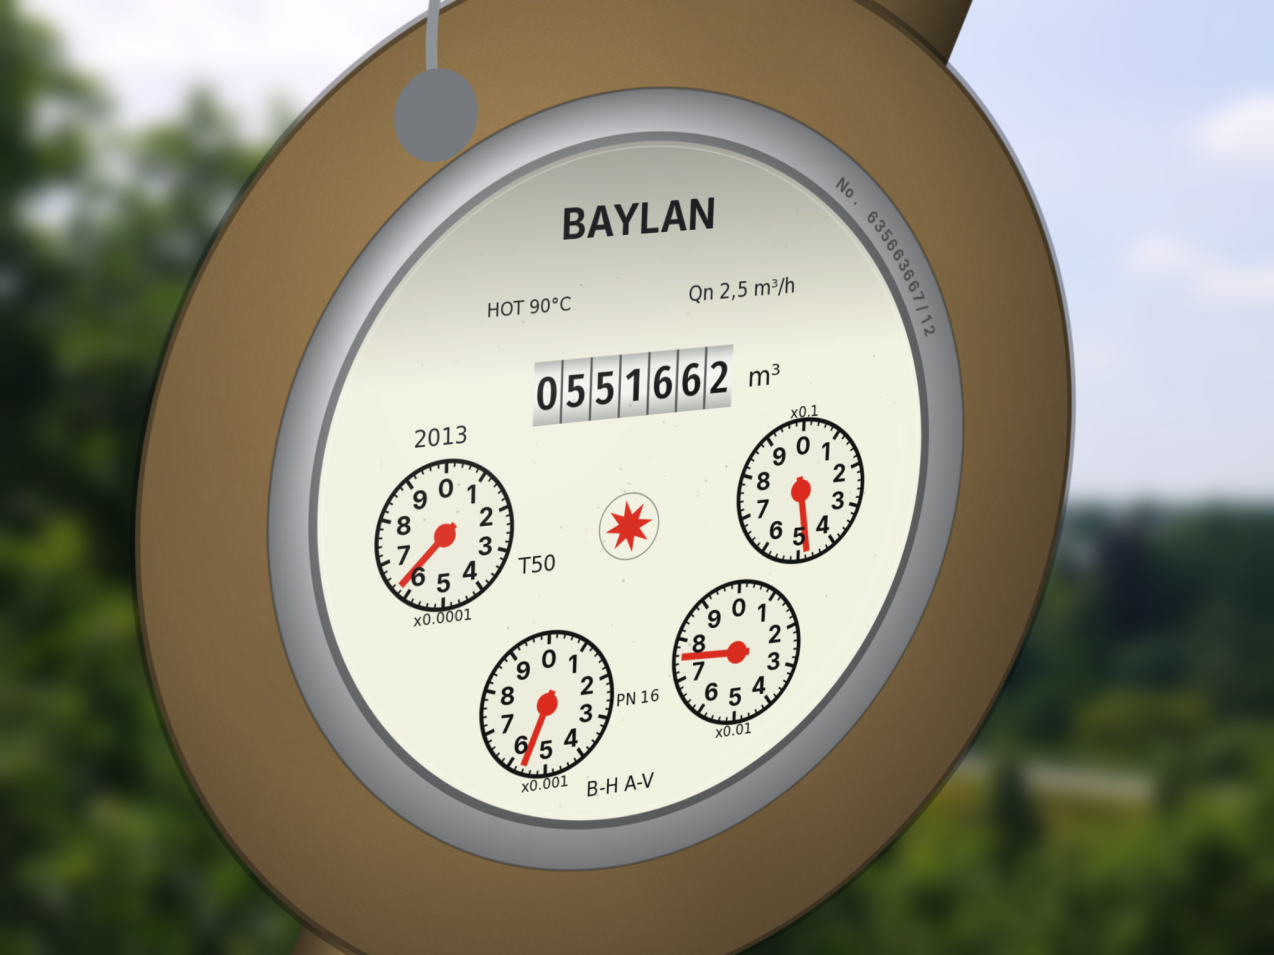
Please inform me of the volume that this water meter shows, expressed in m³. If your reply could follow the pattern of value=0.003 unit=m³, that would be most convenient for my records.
value=551662.4756 unit=m³
